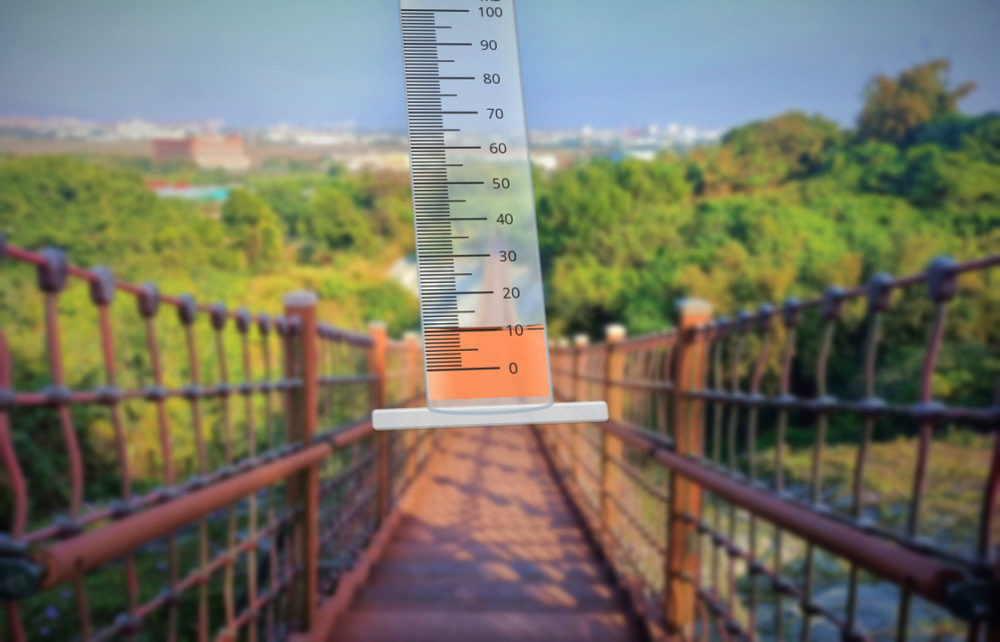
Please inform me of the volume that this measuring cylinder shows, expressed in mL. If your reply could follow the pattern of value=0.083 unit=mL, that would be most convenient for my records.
value=10 unit=mL
